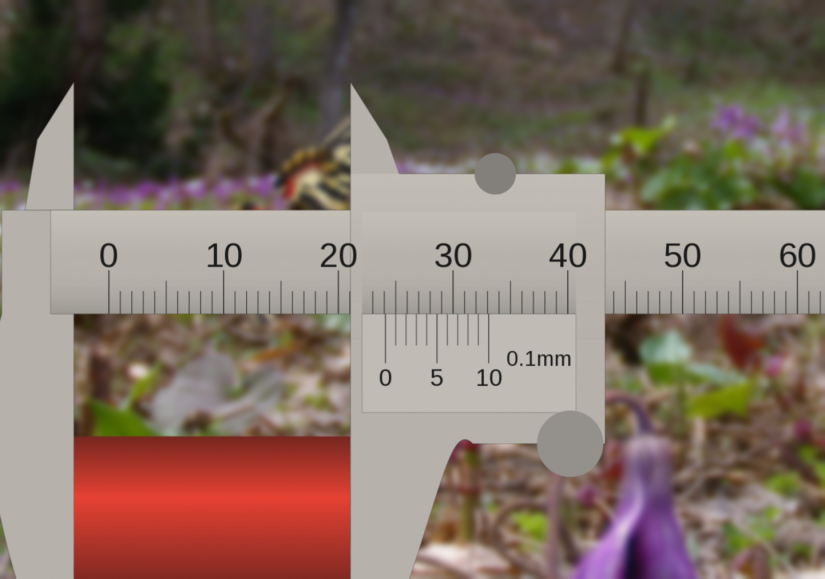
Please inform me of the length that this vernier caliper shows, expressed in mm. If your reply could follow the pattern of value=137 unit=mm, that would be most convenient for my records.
value=24.1 unit=mm
